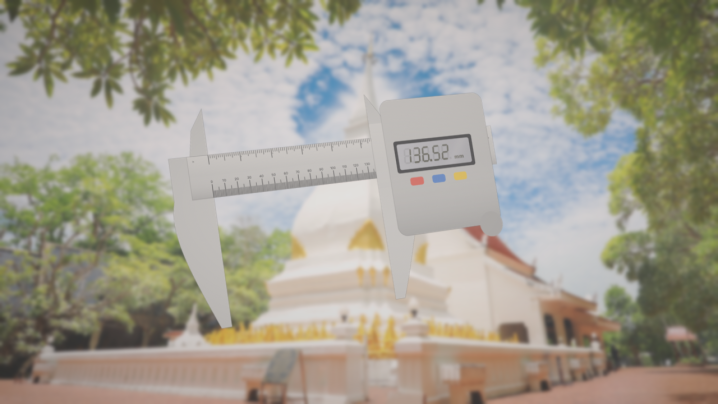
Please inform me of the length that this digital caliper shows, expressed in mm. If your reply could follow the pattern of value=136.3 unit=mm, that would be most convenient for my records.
value=136.52 unit=mm
